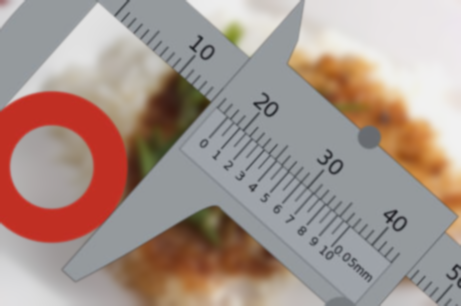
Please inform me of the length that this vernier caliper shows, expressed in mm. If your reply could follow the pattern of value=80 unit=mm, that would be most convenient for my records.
value=17.6 unit=mm
